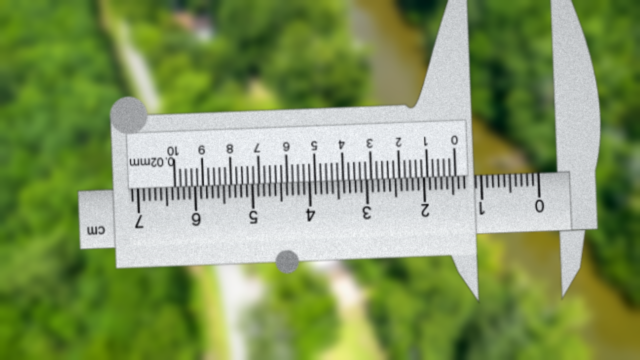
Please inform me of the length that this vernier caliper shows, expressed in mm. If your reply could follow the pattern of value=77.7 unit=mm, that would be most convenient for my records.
value=14.5 unit=mm
